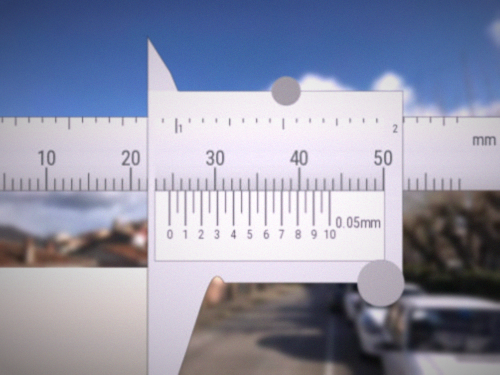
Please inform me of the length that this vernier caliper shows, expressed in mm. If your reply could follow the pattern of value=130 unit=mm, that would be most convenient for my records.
value=24.6 unit=mm
